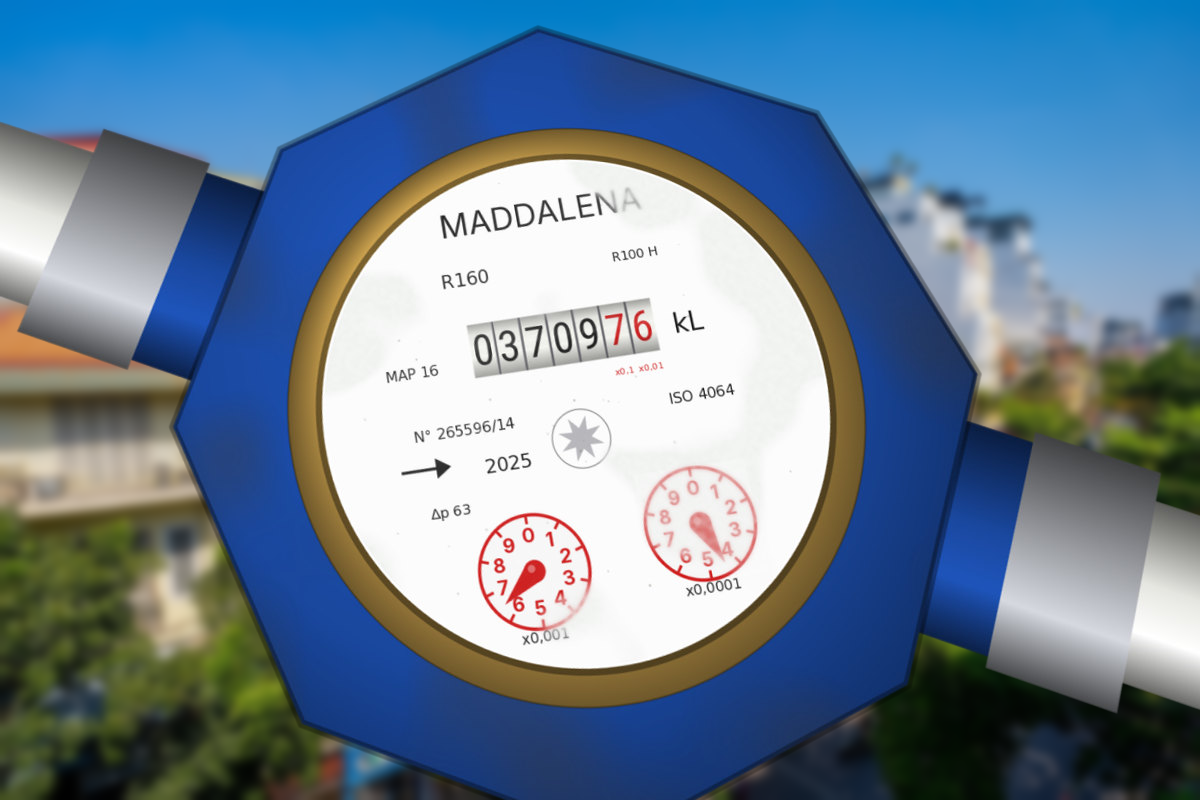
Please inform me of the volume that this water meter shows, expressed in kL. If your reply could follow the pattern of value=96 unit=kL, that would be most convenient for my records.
value=3709.7664 unit=kL
